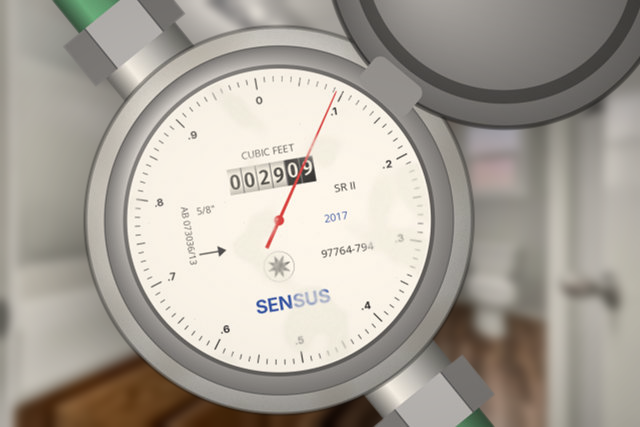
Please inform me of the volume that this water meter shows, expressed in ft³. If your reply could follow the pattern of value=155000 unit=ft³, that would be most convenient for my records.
value=2909.09 unit=ft³
